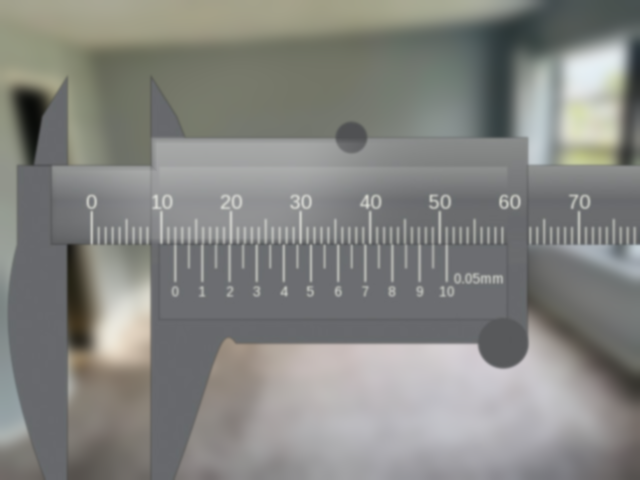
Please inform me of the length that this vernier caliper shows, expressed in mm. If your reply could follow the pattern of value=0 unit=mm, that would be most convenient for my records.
value=12.0 unit=mm
